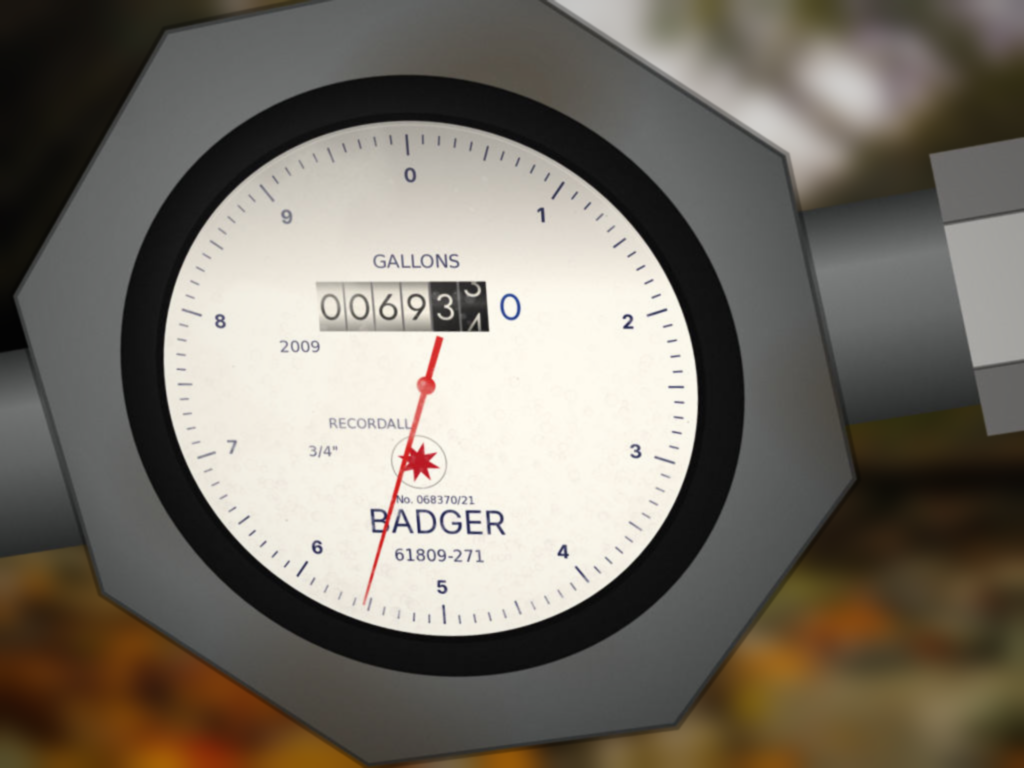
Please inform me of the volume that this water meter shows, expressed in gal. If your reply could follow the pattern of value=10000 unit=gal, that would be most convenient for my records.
value=69335.5 unit=gal
